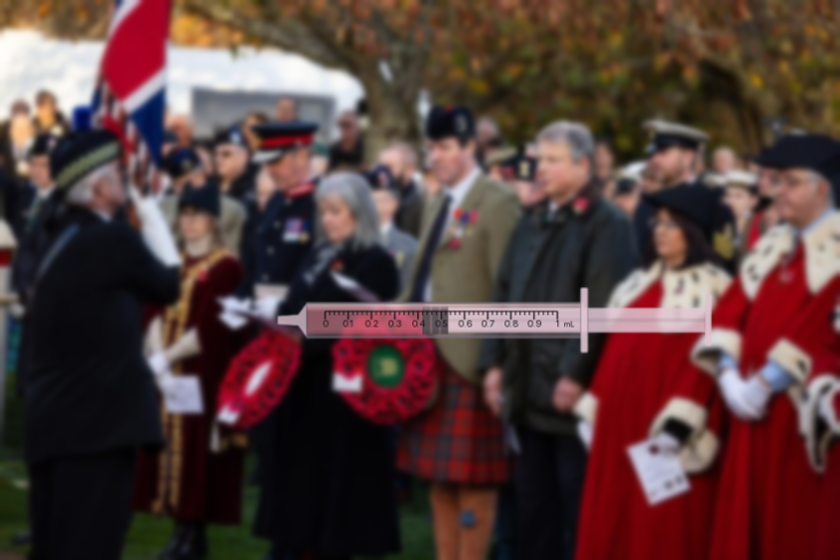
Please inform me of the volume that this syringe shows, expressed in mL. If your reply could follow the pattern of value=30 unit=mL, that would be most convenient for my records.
value=0.42 unit=mL
